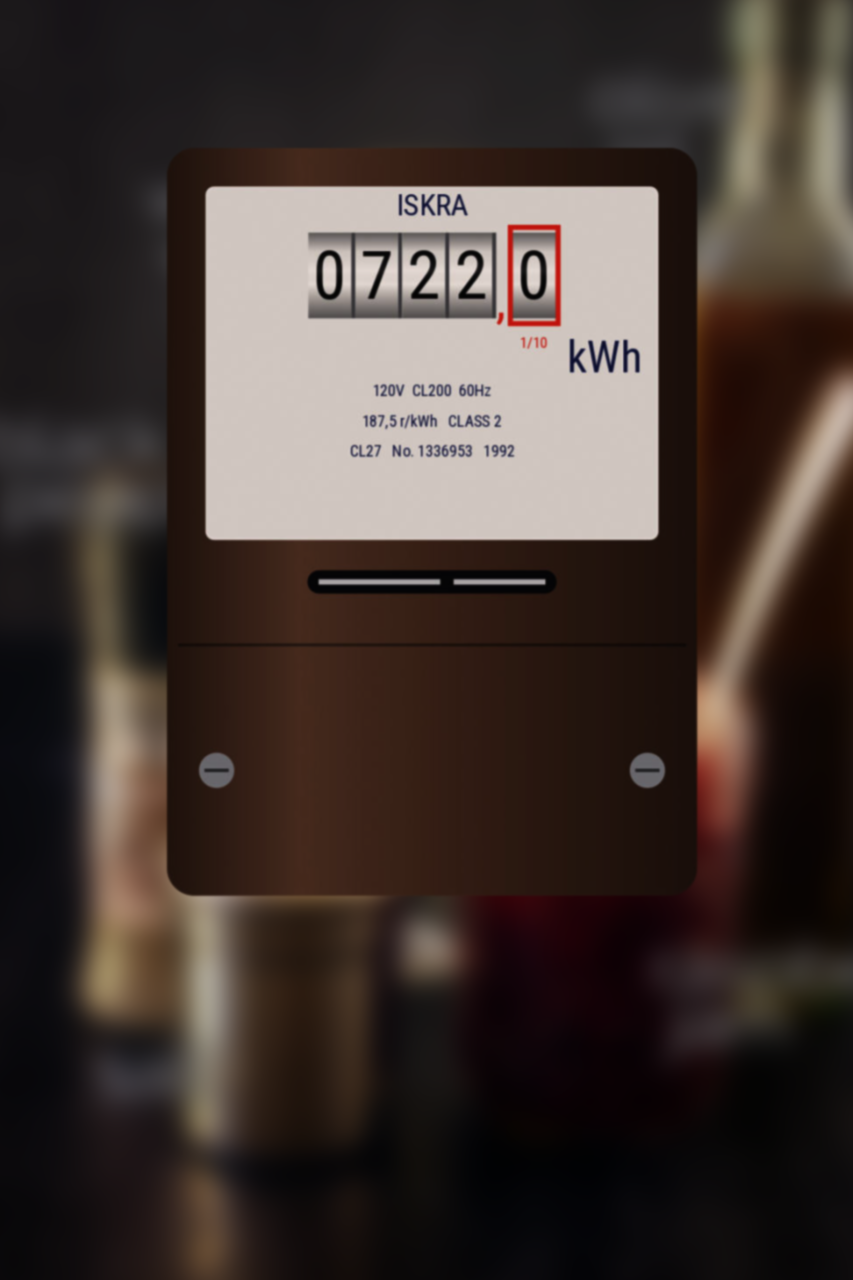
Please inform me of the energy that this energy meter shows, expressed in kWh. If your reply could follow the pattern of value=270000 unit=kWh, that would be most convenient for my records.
value=722.0 unit=kWh
